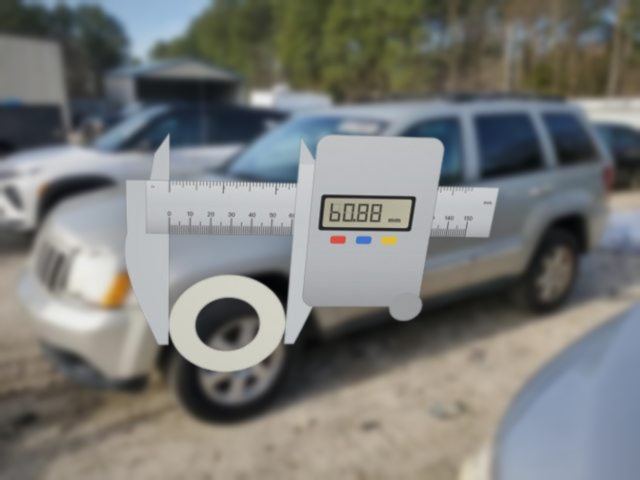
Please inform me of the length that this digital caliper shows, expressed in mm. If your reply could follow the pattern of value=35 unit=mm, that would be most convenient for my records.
value=60.88 unit=mm
